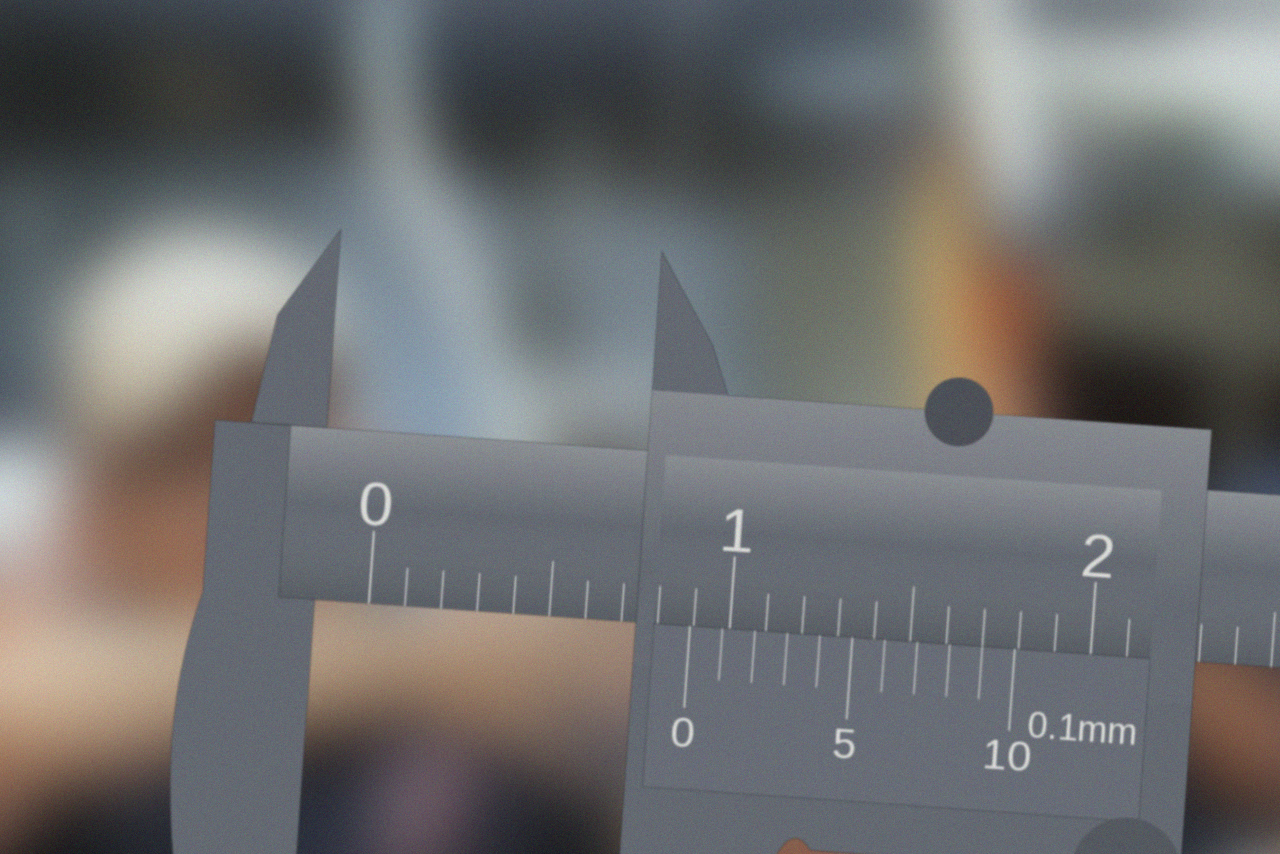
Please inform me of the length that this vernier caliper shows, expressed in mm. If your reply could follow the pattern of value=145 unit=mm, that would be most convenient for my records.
value=8.9 unit=mm
